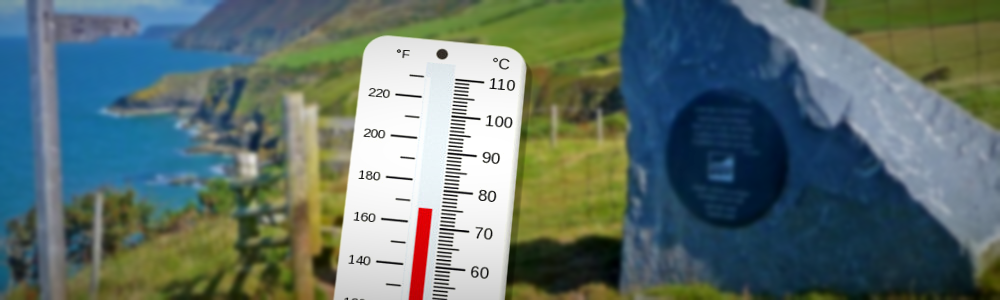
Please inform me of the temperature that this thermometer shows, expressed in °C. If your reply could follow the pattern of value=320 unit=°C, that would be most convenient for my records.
value=75 unit=°C
